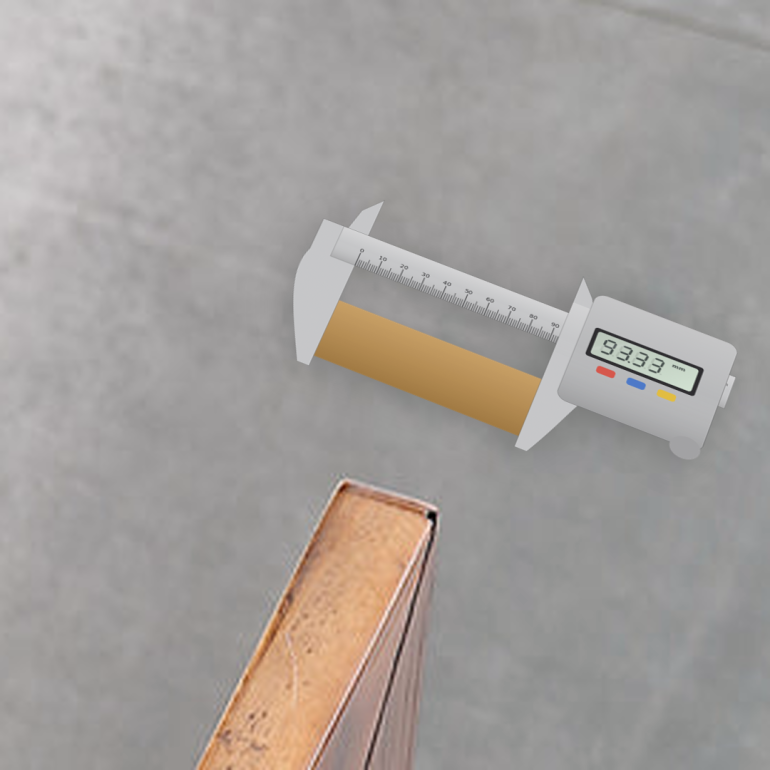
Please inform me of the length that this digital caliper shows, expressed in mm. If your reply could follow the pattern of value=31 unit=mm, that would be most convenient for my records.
value=93.33 unit=mm
